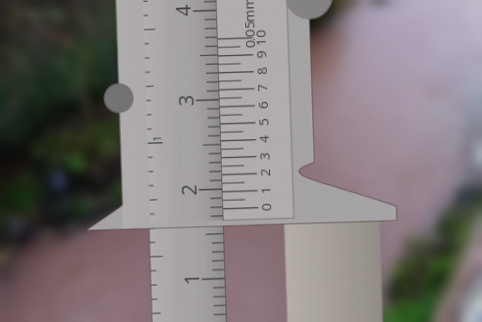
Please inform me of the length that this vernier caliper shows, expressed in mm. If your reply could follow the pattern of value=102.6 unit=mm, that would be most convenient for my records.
value=17.8 unit=mm
